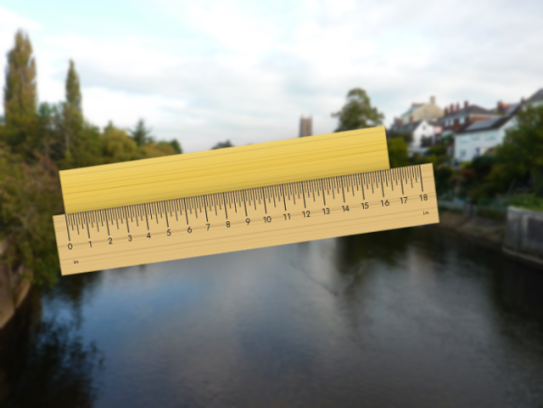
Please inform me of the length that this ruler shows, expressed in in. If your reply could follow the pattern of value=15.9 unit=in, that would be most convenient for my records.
value=16.5 unit=in
